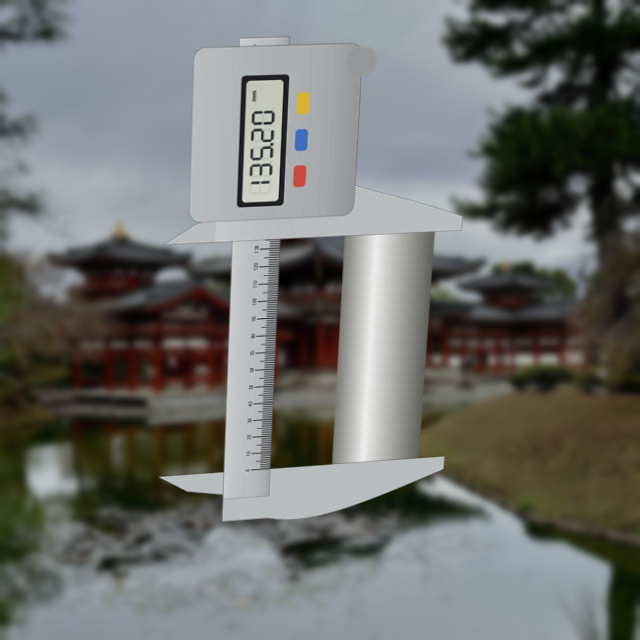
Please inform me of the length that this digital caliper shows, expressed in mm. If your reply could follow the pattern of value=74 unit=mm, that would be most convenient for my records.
value=135.20 unit=mm
